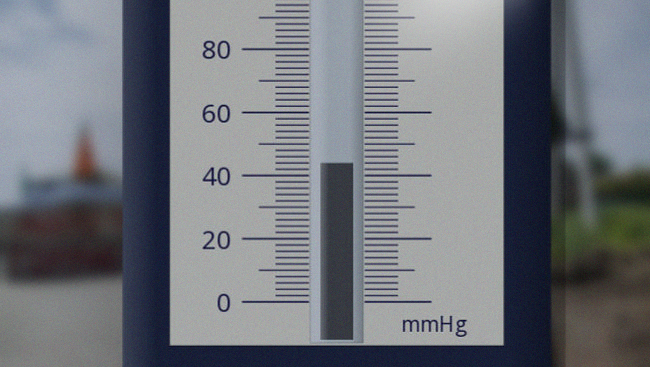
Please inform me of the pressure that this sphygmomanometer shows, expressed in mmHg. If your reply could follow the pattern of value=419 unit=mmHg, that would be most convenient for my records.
value=44 unit=mmHg
